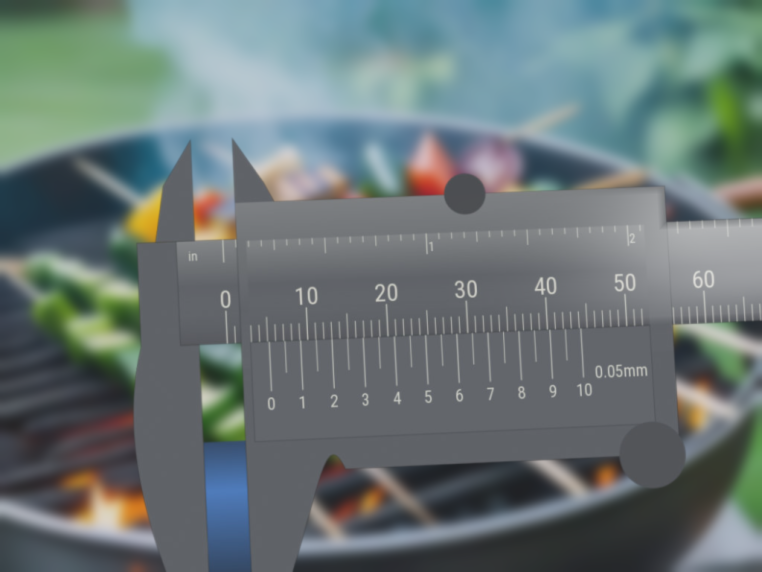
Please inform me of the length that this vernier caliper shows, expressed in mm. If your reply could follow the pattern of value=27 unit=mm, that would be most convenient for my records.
value=5.2 unit=mm
